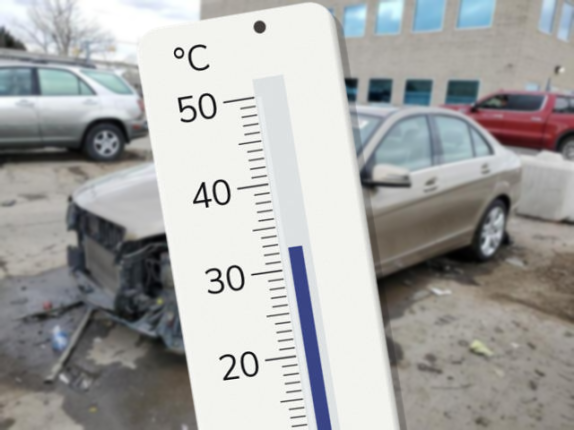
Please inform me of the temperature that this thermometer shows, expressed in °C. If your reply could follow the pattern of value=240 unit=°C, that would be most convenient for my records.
value=32.5 unit=°C
